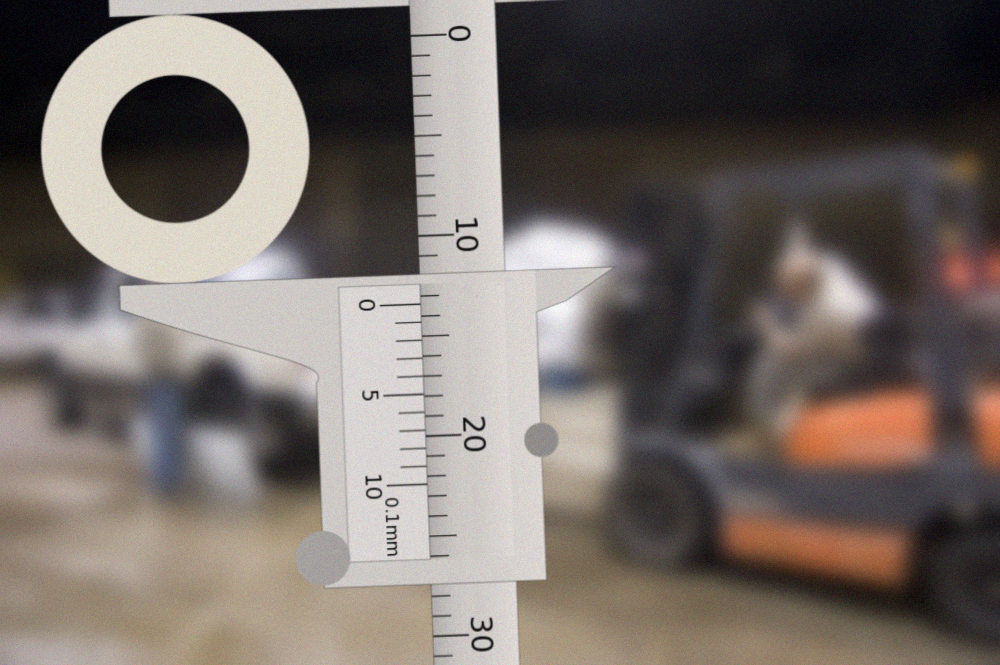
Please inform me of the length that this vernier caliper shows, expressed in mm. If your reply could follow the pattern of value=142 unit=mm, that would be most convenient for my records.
value=13.4 unit=mm
